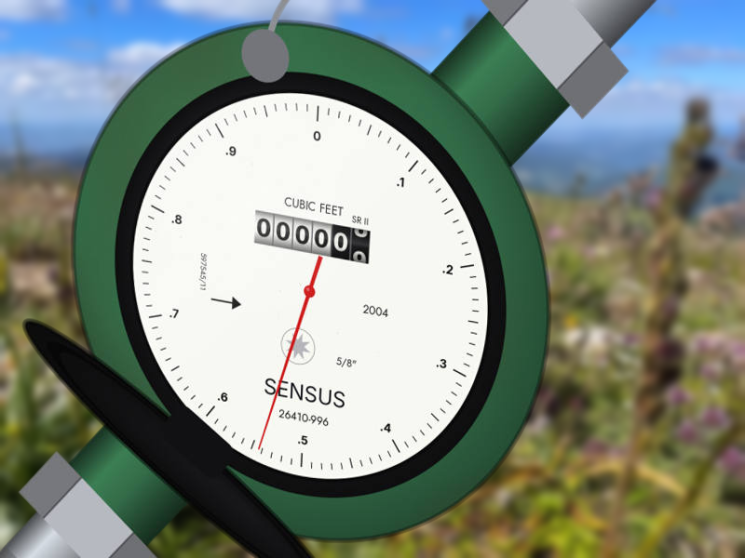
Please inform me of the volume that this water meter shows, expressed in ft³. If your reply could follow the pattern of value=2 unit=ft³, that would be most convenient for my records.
value=8.54 unit=ft³
